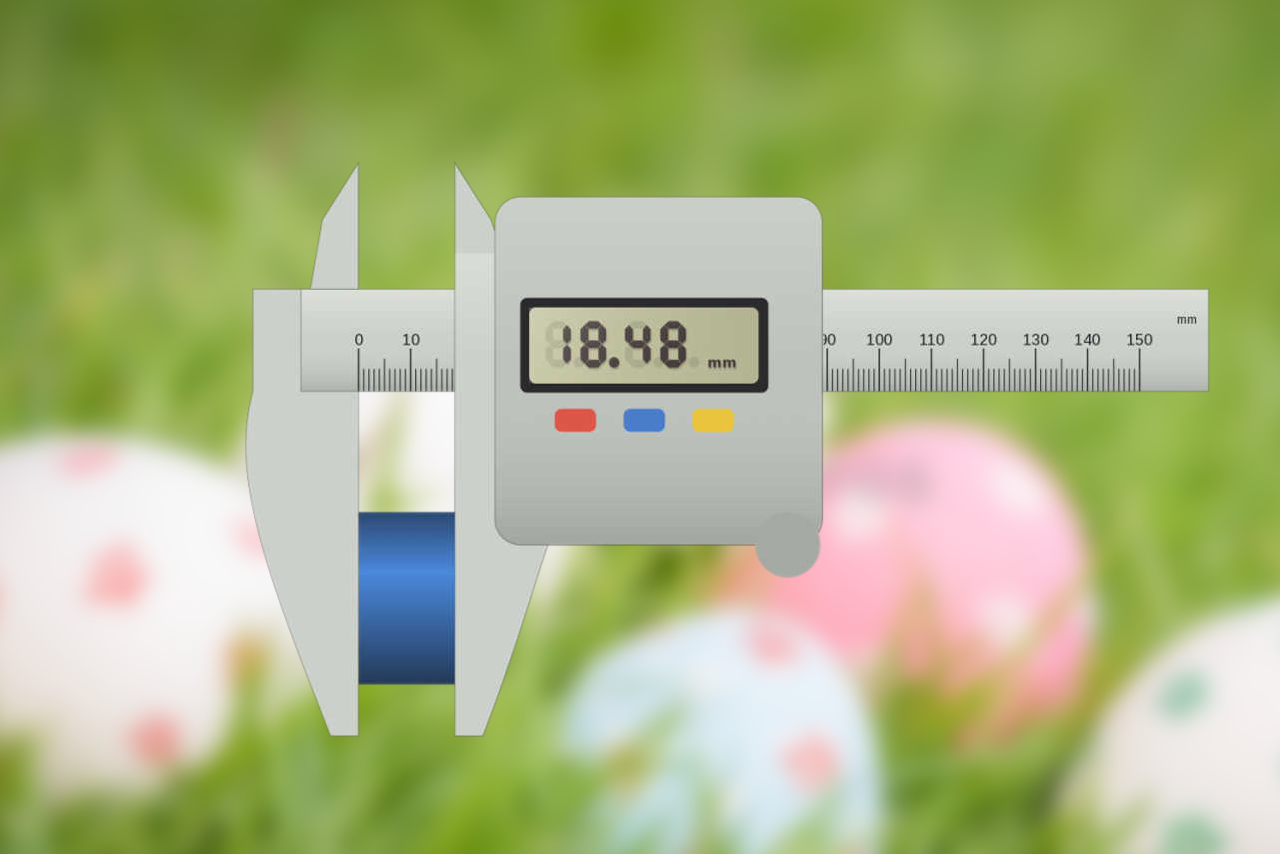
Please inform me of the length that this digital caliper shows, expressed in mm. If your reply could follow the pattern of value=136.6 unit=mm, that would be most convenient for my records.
value=18.48 unit=mm
